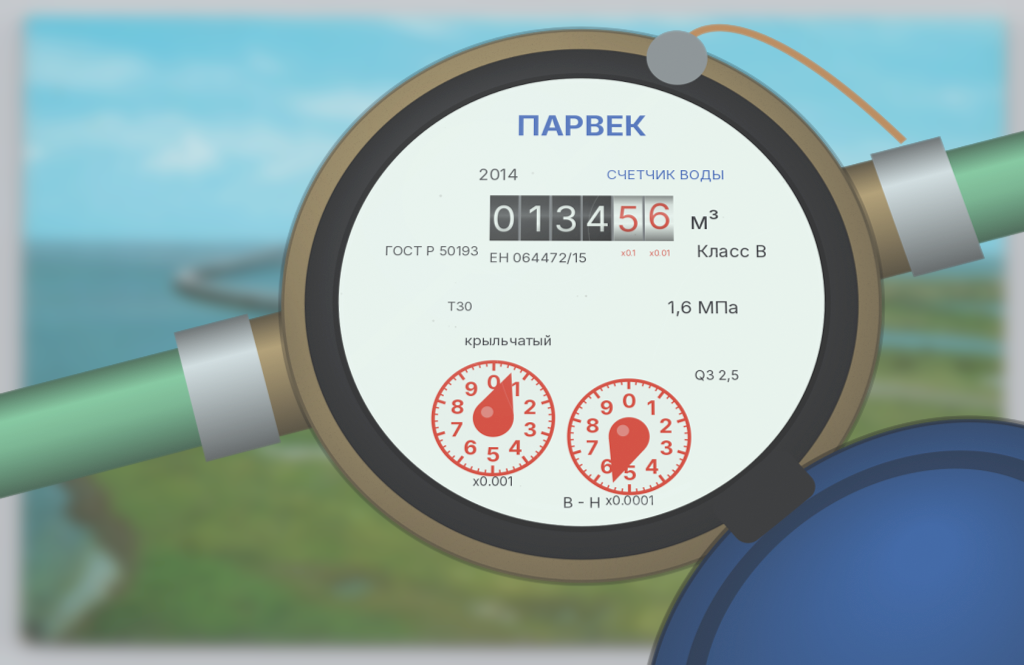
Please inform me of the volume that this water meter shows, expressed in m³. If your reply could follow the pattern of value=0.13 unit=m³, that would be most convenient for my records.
value=134.5605 unit=m³
